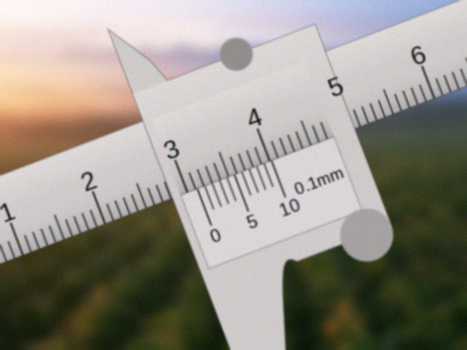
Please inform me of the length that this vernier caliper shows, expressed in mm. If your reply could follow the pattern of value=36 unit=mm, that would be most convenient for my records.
value=31.2 unit=mm
